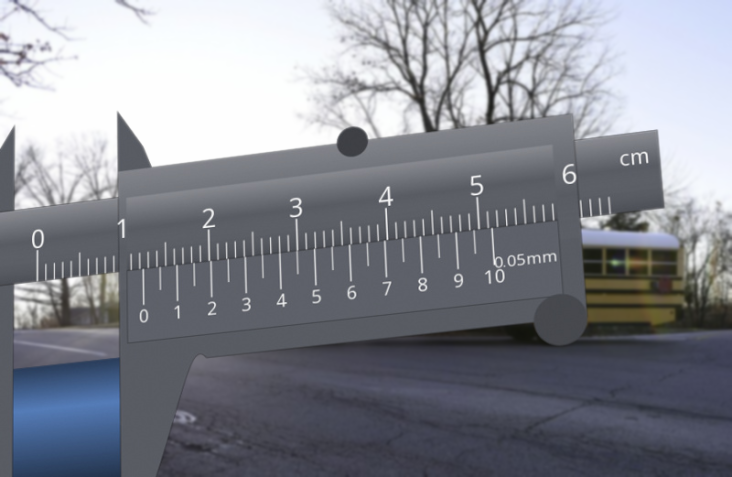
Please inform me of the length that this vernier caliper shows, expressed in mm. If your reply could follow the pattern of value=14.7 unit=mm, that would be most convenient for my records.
value=12.4 unit=mm
